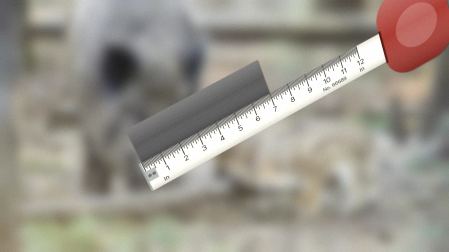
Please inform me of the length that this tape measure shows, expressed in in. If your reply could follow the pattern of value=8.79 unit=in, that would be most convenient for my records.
value=7 unit=in
